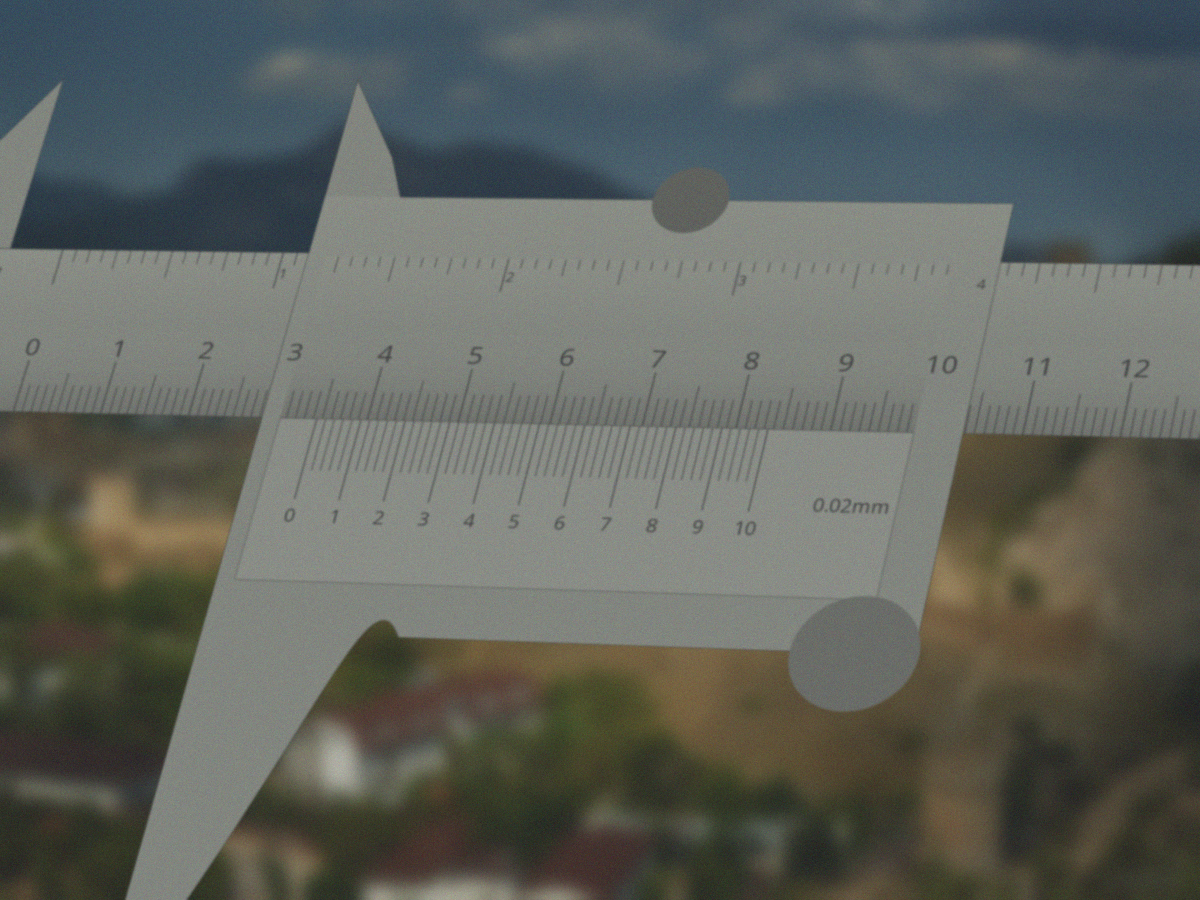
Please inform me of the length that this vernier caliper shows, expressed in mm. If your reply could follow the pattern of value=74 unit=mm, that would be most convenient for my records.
value=34.4 unit=mm
